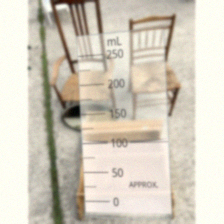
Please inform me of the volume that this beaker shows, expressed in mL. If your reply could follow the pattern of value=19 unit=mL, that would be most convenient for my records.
value=100 unit=mL
